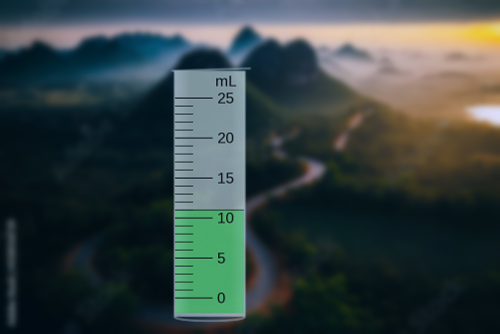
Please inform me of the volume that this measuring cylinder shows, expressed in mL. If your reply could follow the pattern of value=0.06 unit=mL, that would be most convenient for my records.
value=11 unit=mL
